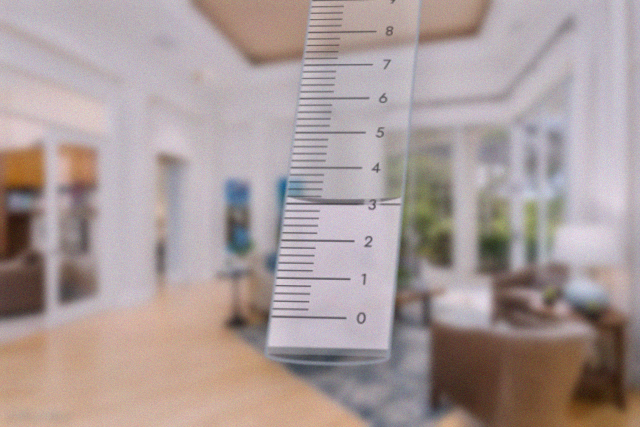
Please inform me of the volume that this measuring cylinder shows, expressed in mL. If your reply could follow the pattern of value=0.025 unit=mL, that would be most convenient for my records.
value=3 unit=mL
